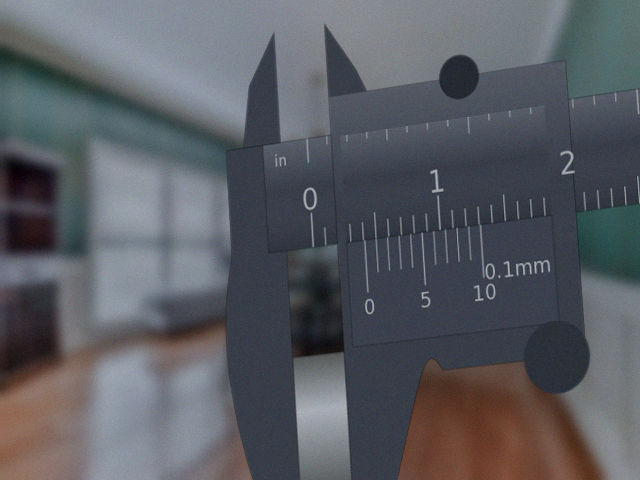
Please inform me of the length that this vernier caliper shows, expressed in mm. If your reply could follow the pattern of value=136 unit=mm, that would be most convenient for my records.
value=4.1 unit=mm
